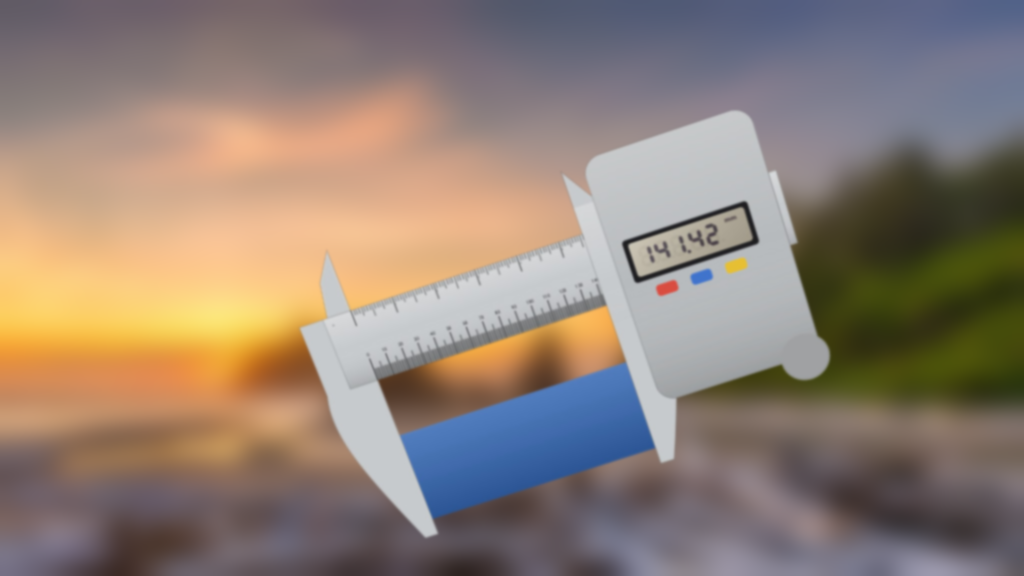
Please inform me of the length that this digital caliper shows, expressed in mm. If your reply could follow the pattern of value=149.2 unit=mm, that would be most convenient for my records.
value=141.42 unit=mm
